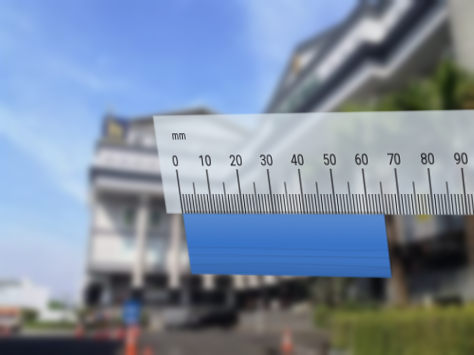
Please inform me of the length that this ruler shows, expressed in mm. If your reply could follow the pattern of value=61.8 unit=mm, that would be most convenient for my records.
value=65 unit=mm
